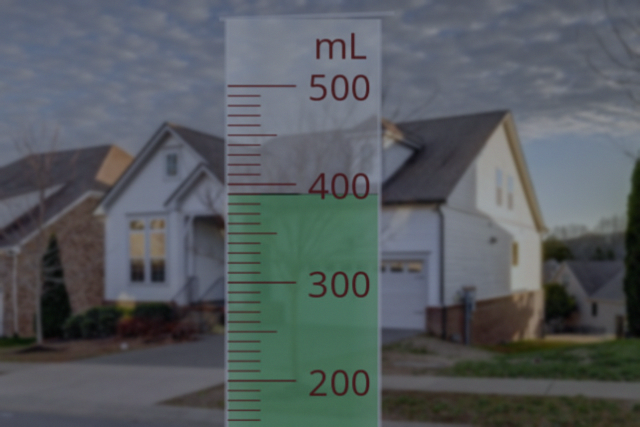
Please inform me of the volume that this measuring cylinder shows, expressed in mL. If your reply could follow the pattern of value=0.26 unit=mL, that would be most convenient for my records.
value=390 unit=mL
